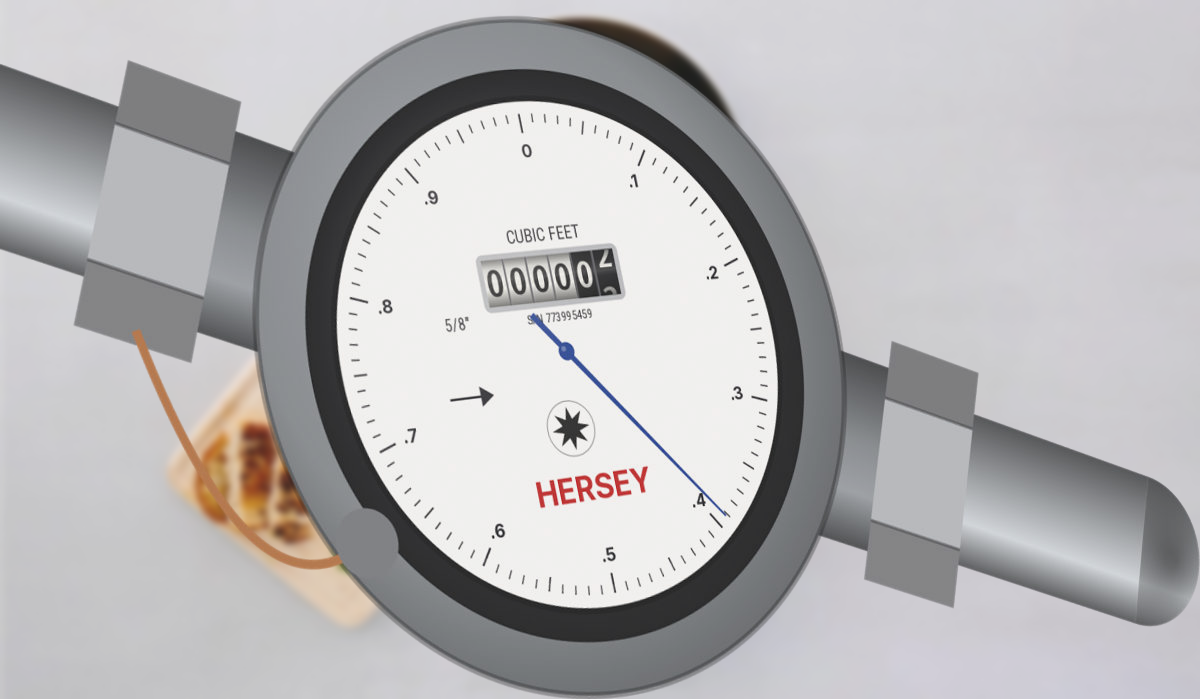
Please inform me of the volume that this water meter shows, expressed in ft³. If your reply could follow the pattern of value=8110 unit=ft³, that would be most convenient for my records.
value=2.39 unit=ft³
